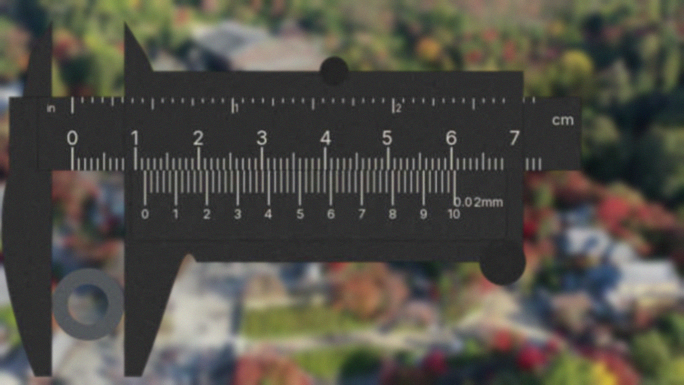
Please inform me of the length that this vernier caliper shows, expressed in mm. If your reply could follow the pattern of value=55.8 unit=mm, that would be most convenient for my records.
value=11.5 unit=mm
